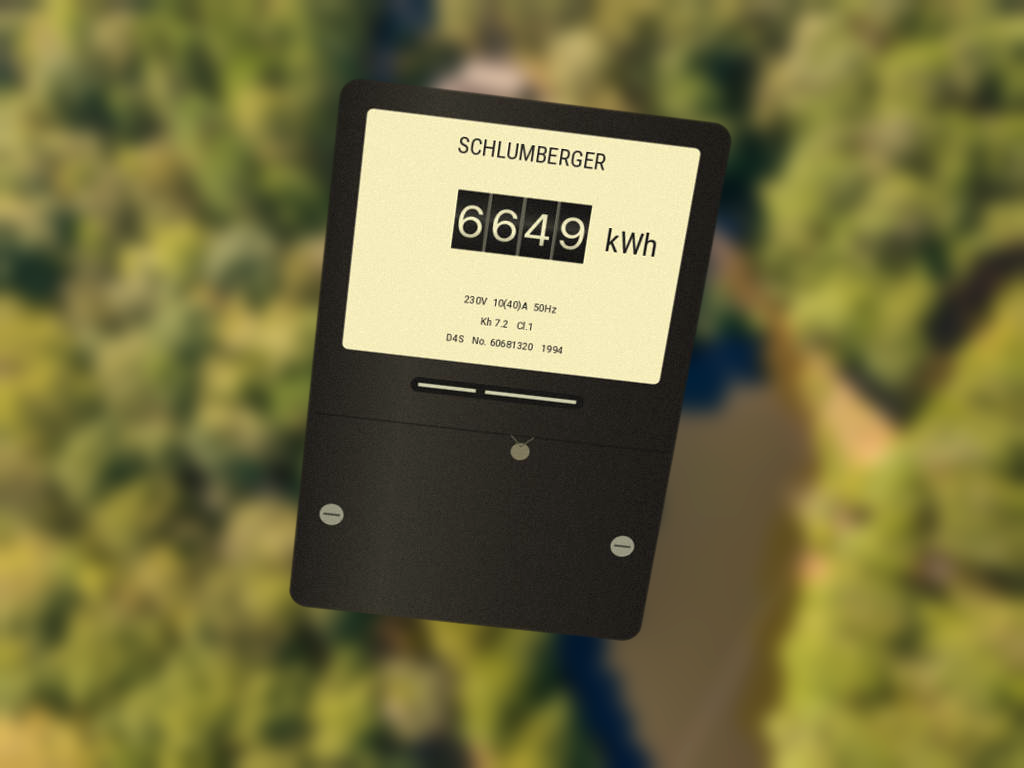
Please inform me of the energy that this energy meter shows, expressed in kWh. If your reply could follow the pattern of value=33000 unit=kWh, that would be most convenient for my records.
value=6649 unit=kWh
